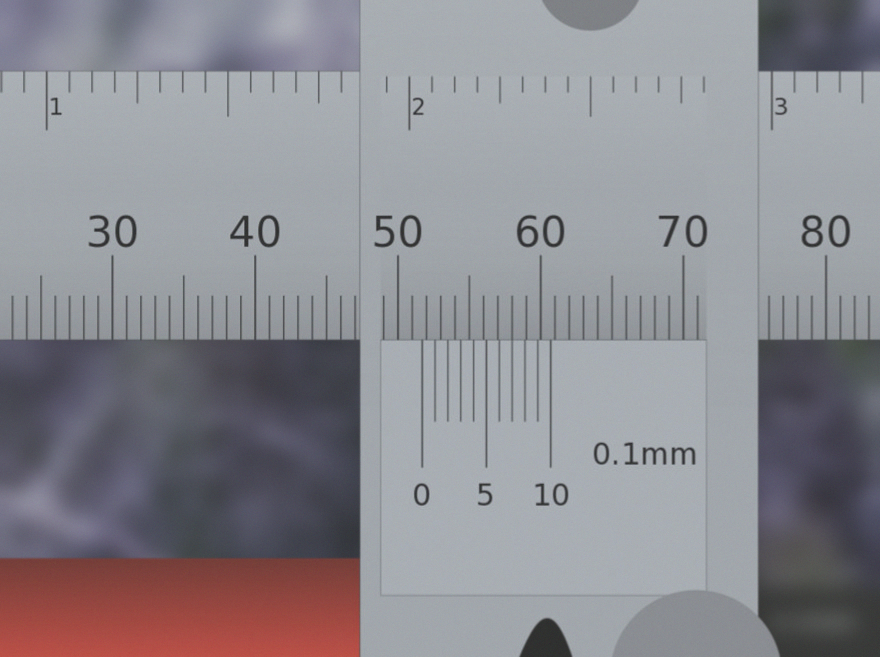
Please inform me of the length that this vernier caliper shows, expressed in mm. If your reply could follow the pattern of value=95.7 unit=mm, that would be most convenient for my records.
value=51.7 unit=mm
